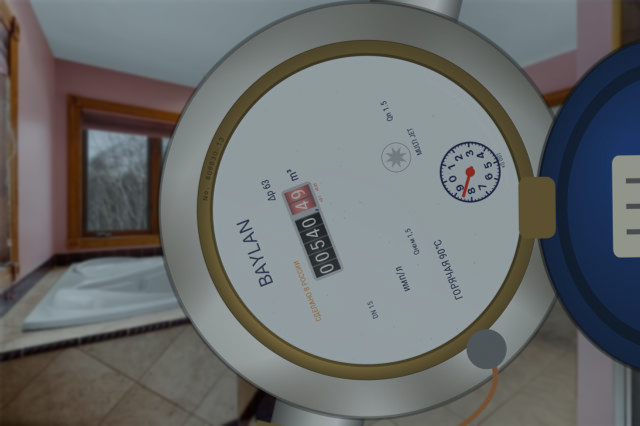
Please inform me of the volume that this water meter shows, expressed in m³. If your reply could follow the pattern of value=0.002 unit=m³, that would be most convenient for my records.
value=540.498 unit=m³
